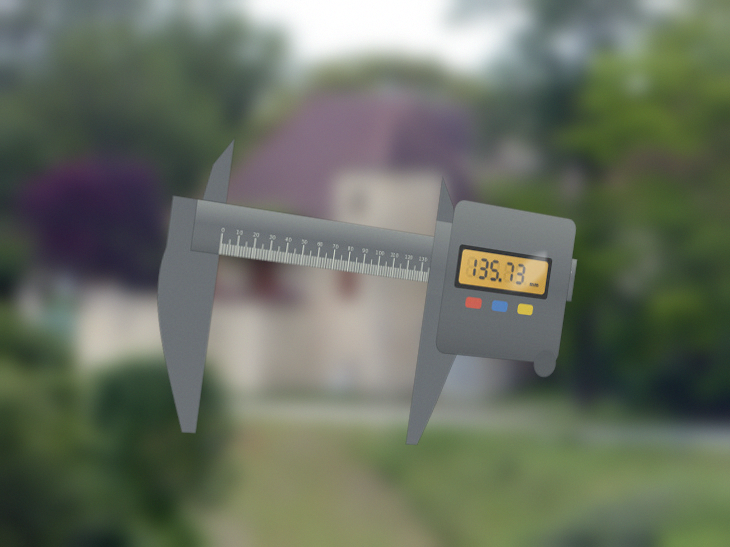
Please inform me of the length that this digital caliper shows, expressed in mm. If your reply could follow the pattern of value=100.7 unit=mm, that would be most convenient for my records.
value=135.73 unit=mm
